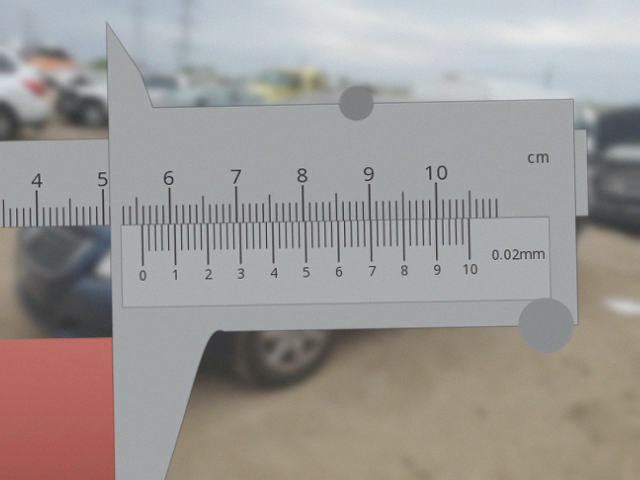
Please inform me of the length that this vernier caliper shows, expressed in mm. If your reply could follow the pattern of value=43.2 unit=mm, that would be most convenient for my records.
value=55.8 unit=mm
